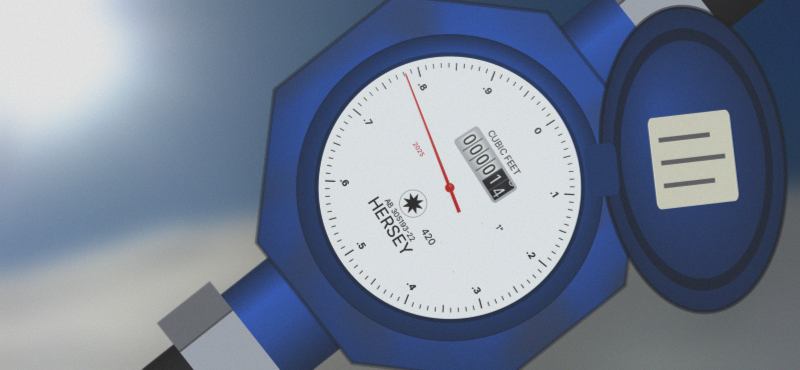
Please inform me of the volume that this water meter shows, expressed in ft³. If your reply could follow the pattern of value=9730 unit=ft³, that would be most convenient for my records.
value=13.78 unit=ft³
